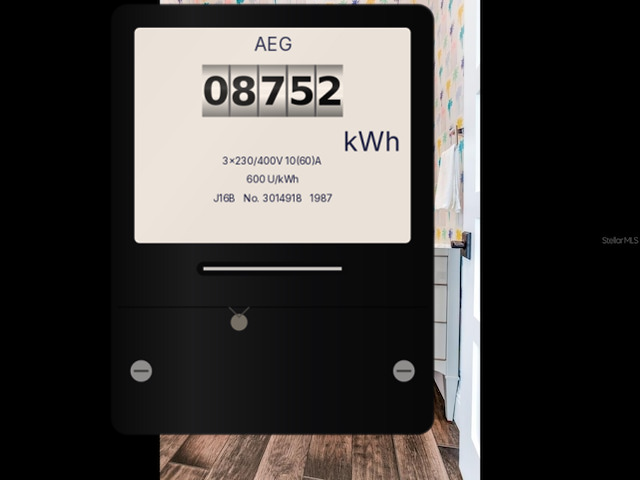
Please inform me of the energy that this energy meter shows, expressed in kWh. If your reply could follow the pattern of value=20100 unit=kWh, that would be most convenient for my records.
value=8752 unit=kWh
